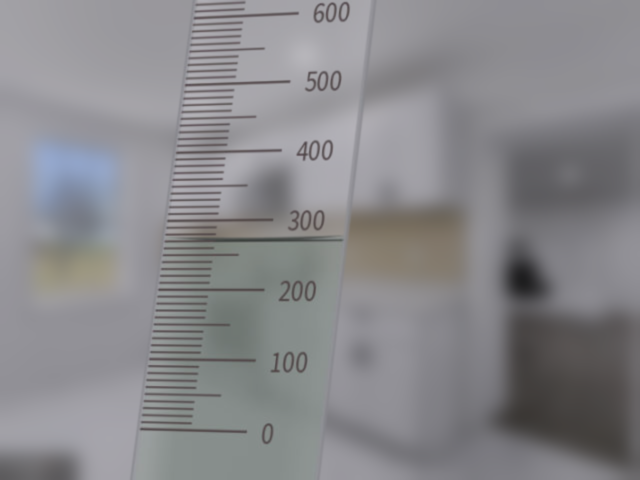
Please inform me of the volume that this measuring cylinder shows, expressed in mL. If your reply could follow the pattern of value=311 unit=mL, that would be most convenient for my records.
value=270 unit=mL
